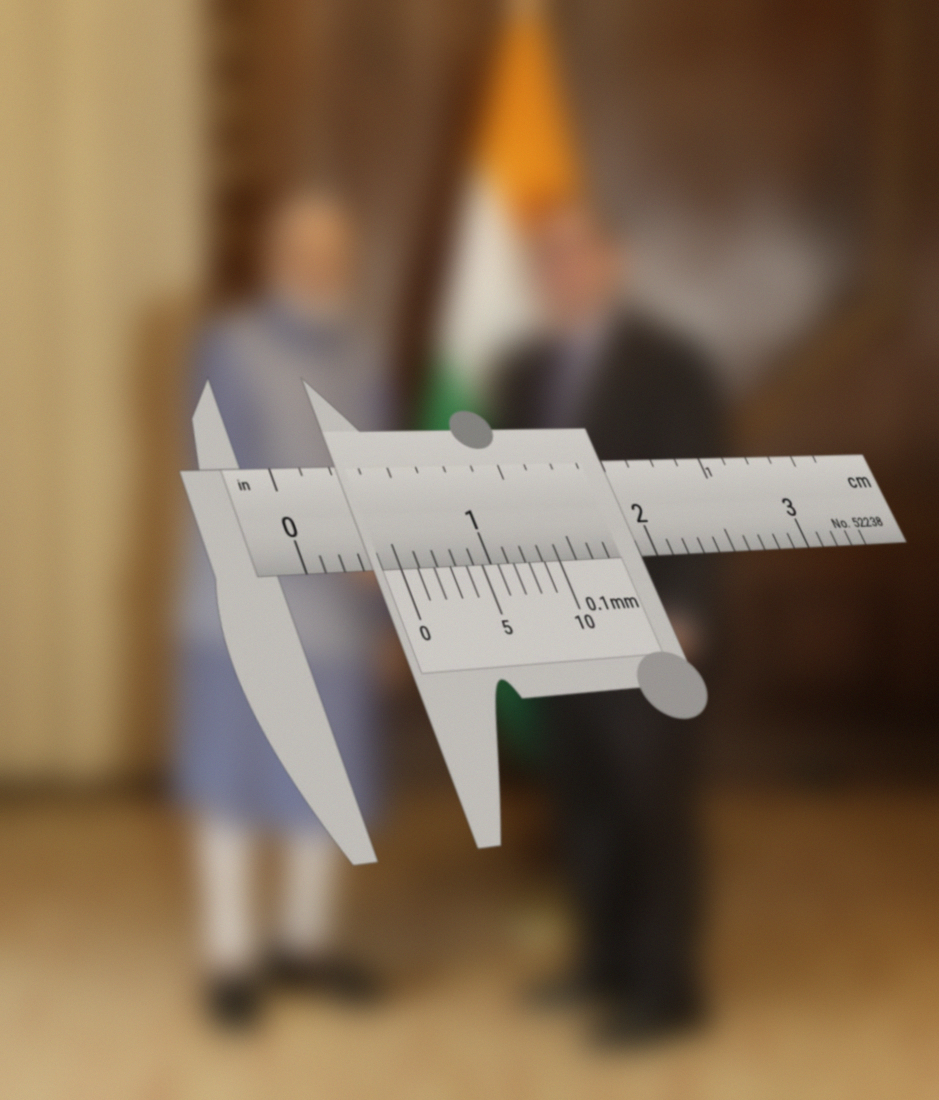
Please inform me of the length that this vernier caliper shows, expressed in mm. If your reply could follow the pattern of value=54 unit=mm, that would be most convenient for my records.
value=5.0 unit=mm
